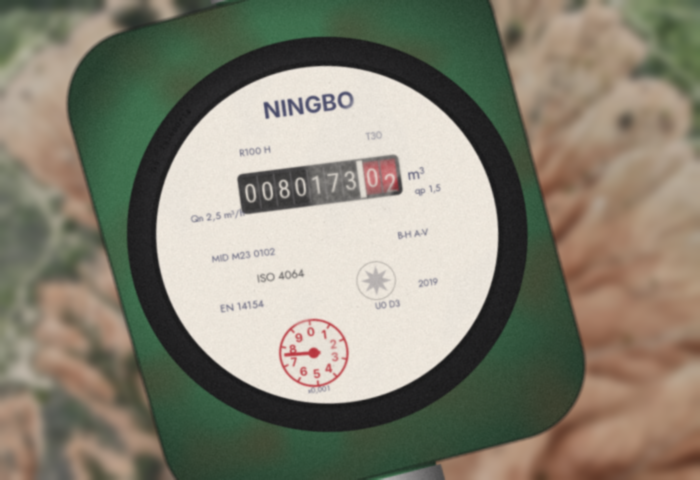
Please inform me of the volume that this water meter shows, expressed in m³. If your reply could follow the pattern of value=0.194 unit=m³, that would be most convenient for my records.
value=80173.017 unit=m³
